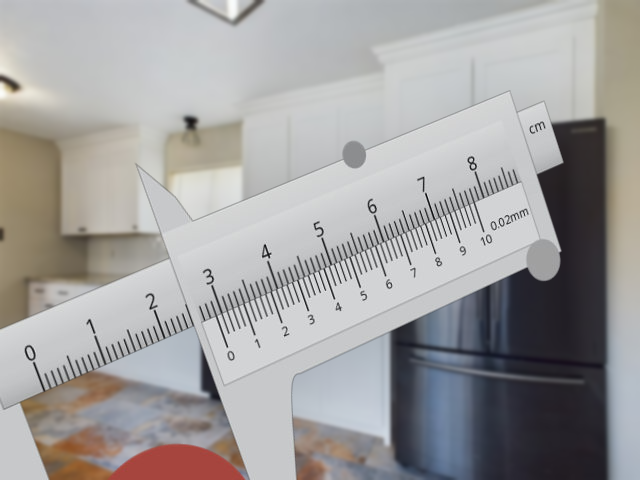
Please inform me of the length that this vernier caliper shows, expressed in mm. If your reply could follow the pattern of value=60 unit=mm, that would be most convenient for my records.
value=29.0 unit=mm
